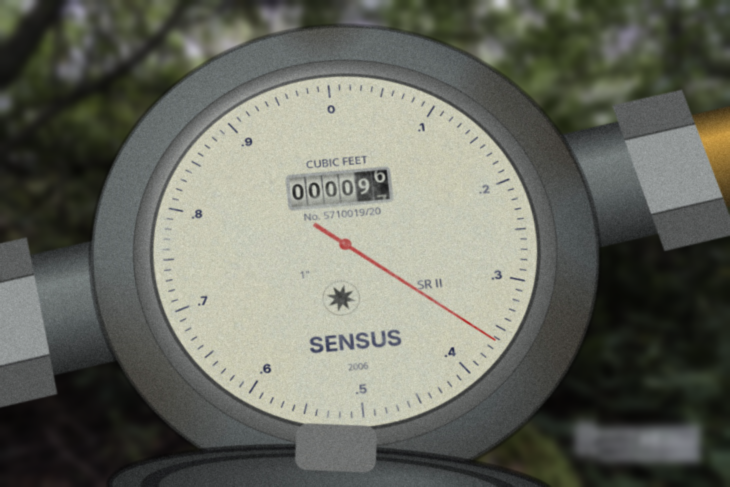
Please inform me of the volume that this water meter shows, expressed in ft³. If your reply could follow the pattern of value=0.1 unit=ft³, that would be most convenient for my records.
value=96.36 unit=ft³
